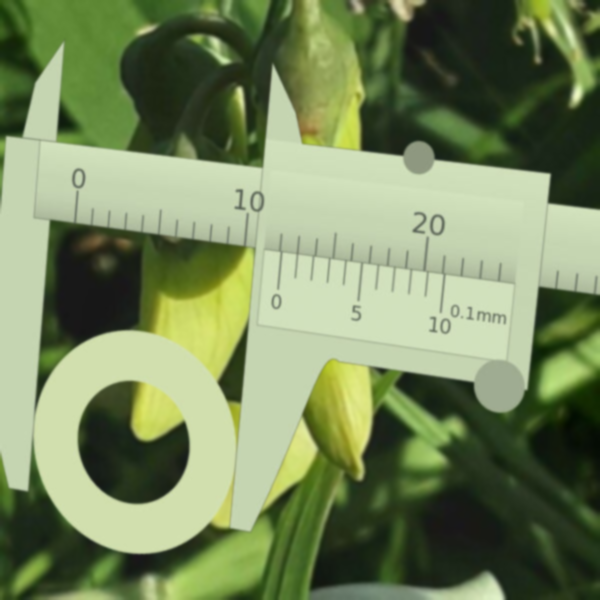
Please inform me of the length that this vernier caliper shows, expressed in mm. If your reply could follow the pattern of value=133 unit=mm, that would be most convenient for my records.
value=12.1 unit=mm
